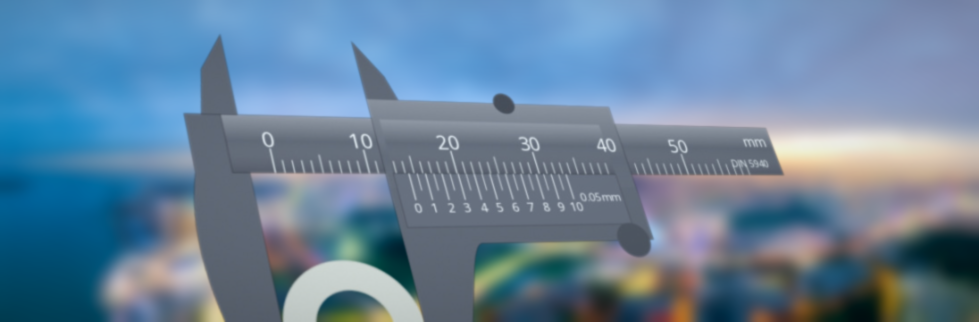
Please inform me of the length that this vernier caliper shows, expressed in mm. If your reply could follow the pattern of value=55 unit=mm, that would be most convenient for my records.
value=14.4 unit=mm
